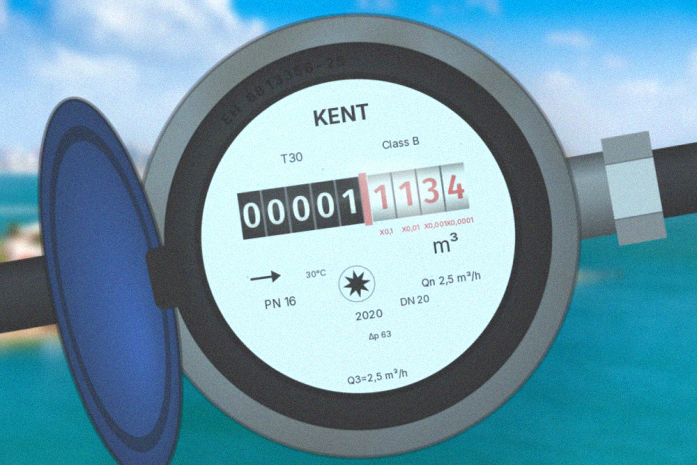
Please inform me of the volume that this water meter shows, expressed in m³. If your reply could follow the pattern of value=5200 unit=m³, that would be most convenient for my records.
value=1.1134 unit=m³
